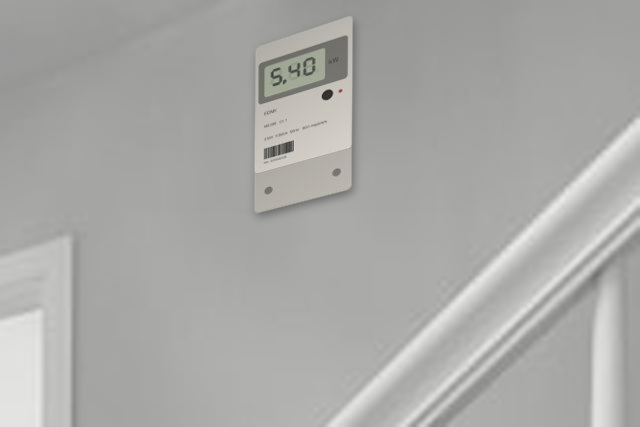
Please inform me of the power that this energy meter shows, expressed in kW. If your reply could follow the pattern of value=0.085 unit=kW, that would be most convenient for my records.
value=5.40 unit=kW
